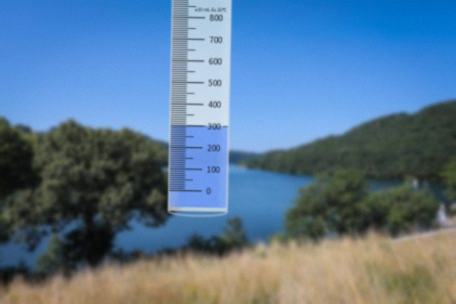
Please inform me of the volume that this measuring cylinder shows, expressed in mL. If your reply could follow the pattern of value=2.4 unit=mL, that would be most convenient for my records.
value=300 unit=mL
